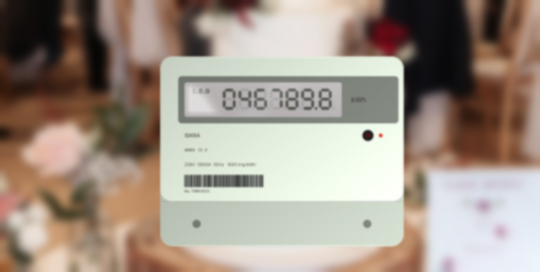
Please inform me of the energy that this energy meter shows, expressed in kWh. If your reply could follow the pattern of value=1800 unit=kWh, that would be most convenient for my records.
value=46789.8 unit=kWh
